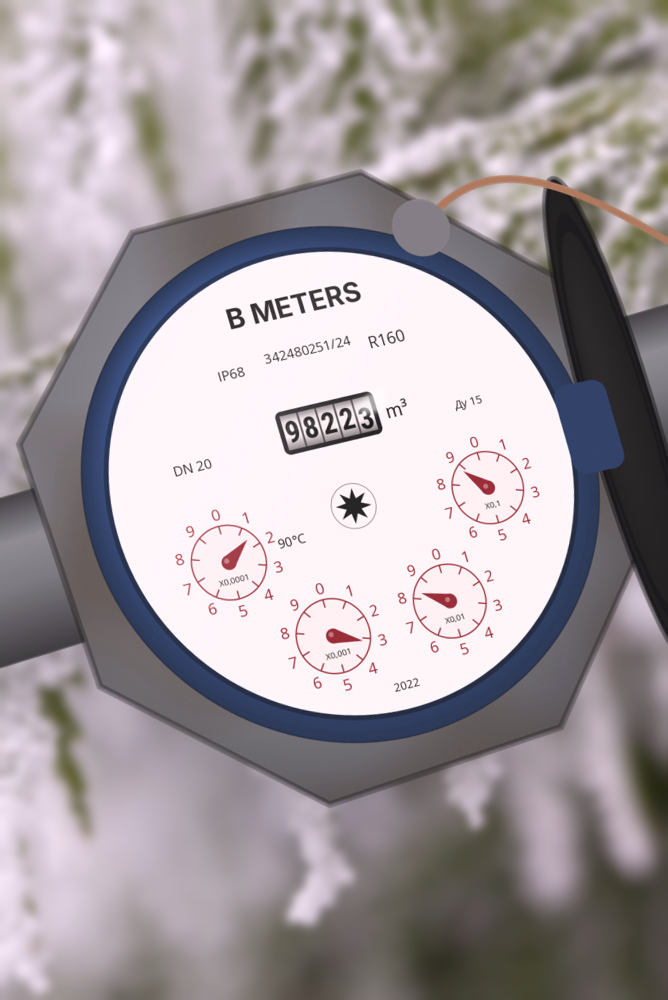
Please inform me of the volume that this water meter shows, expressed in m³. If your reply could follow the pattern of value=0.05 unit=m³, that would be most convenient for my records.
value=98222.8831 unit=m³
